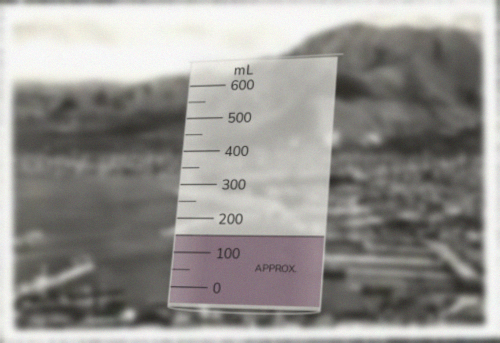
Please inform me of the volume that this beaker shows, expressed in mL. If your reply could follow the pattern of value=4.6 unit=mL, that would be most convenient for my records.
value=150 unit=mL
